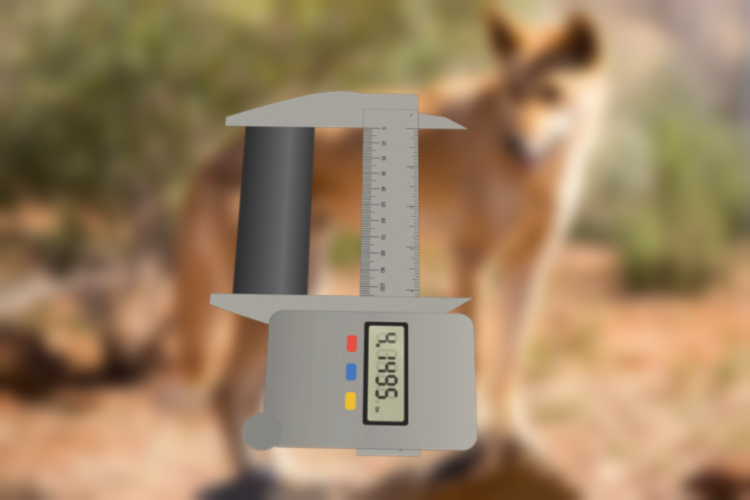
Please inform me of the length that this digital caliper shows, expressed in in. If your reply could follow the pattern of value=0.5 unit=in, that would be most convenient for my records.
value=4.1495 unit=in
